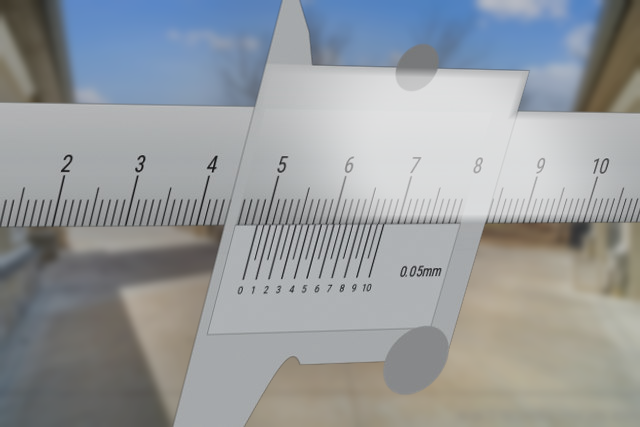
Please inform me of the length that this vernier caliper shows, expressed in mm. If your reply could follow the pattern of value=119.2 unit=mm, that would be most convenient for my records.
value=48.8 unit=mm
